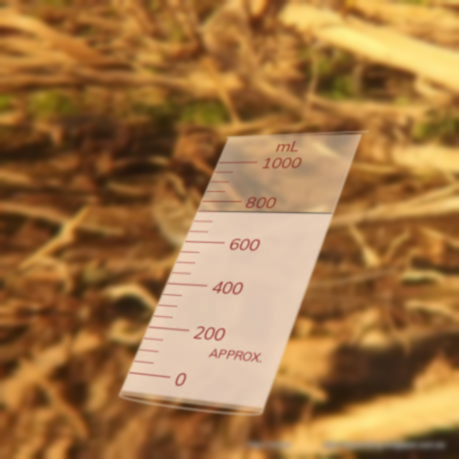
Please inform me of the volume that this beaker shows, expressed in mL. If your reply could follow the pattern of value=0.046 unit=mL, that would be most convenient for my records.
value=750 unit=mL
